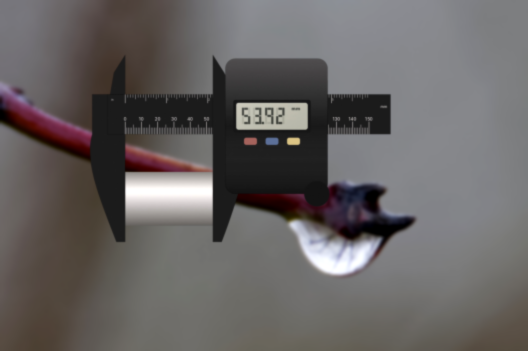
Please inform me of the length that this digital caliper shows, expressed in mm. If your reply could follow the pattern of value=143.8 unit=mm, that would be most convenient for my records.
value=53.92 unit=mm
